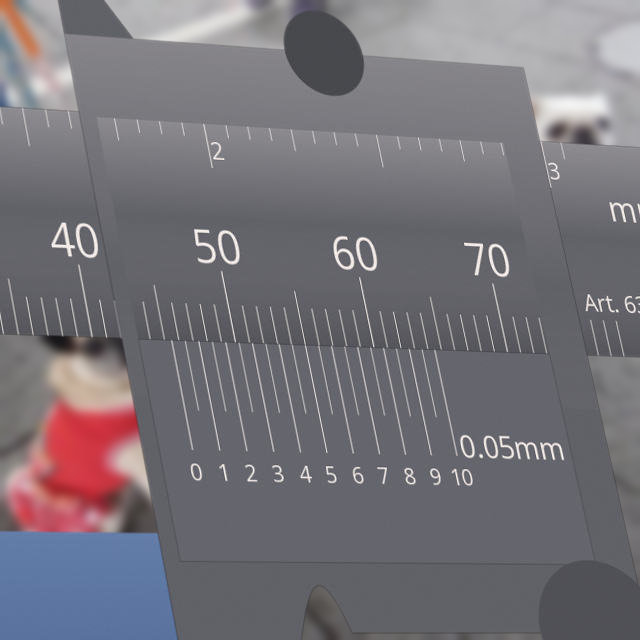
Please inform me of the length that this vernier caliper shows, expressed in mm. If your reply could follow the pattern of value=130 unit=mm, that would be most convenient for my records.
value=45.5 unit=mm
